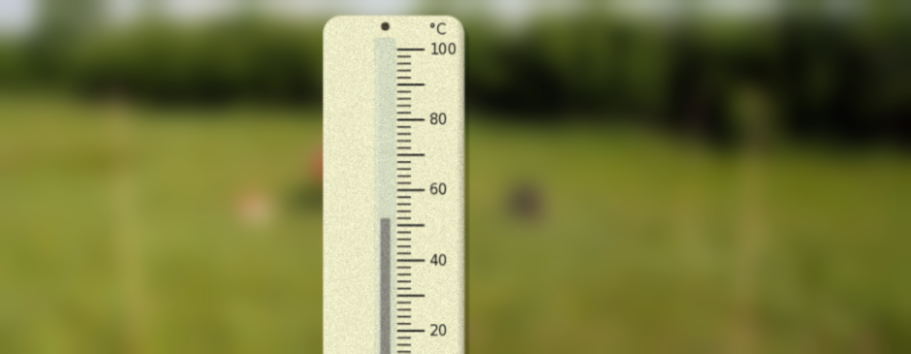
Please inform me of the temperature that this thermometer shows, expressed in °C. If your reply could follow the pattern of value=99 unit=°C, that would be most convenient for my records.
value=52 unit=°C
